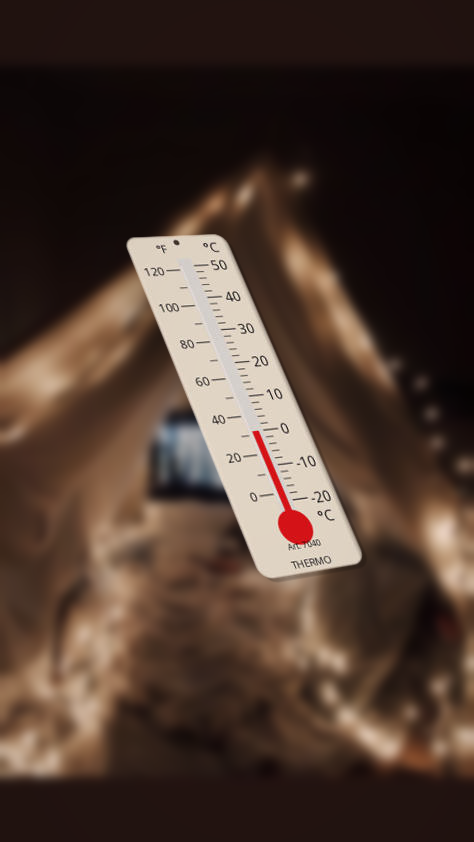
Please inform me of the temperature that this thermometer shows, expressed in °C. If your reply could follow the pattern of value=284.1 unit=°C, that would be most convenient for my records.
value=0 unit=°C
